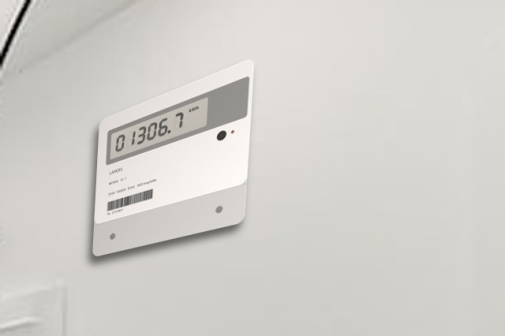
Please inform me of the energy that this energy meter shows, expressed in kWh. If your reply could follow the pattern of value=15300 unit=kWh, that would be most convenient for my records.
value=1306.7 unit=kWh
